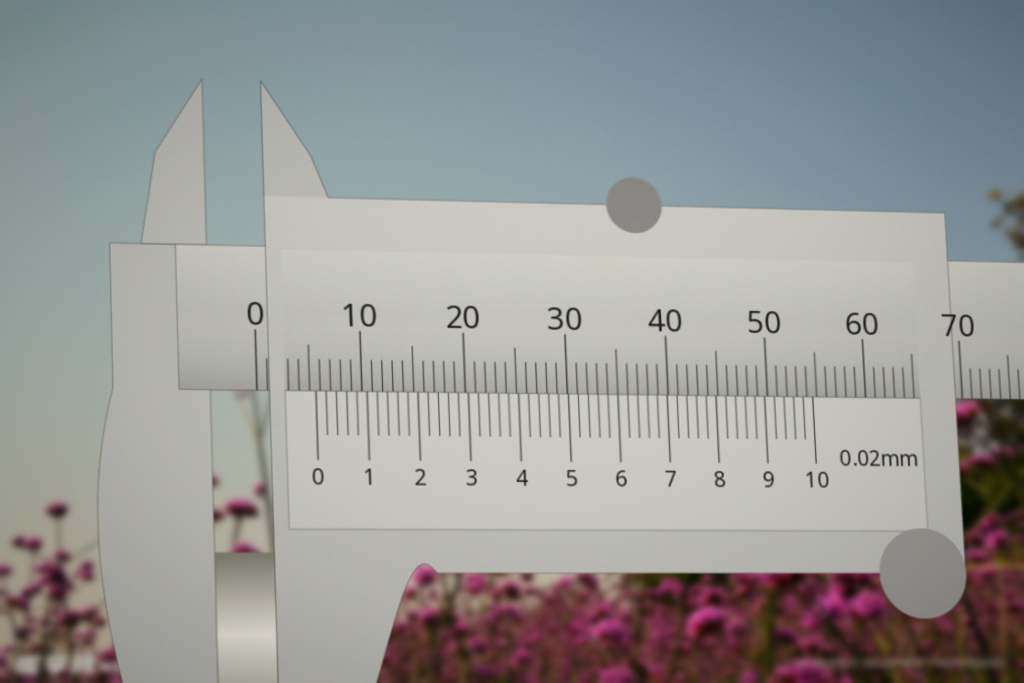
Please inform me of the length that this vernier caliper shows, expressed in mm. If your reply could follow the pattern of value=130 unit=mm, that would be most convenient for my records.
value=5.6 unit=mm
